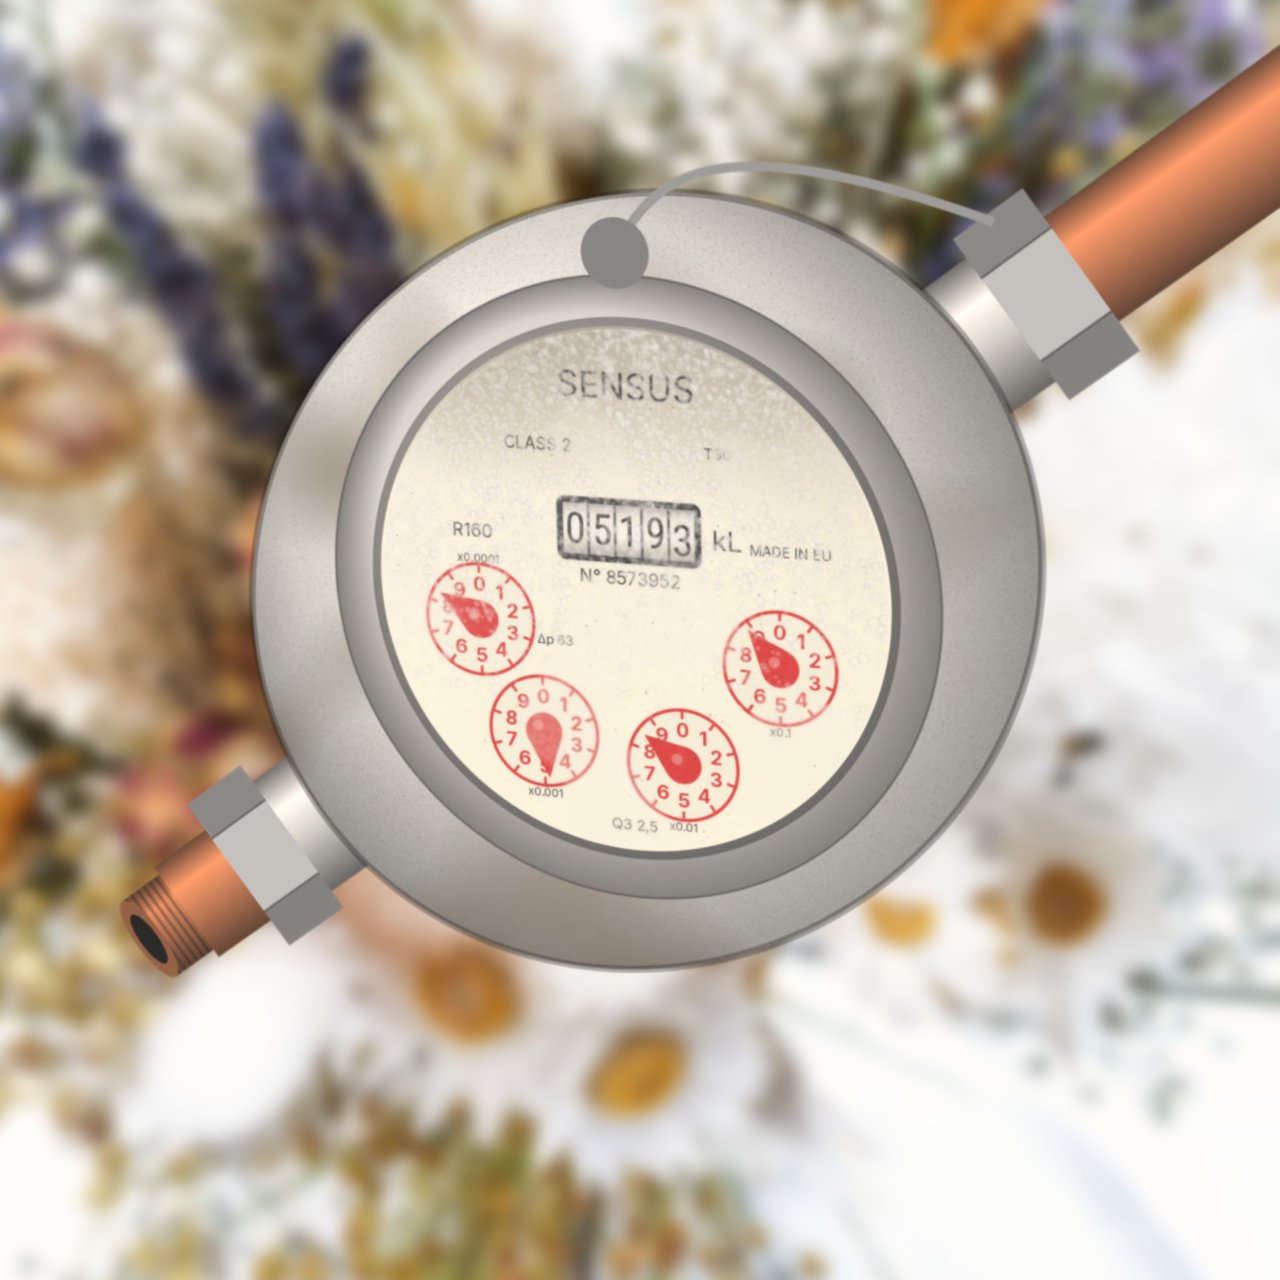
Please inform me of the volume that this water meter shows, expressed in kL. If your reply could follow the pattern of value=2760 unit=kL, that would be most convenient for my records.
value=5192.8848 unit=kL
